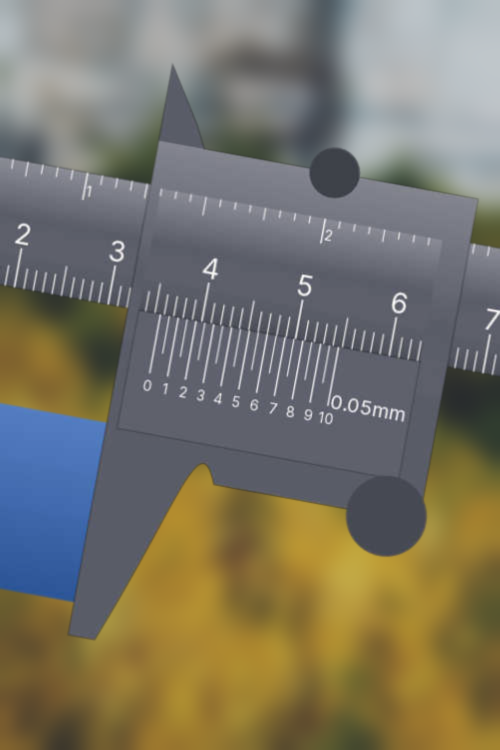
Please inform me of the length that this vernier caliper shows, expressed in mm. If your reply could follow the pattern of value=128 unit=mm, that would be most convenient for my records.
value=35.6 unit=mm
